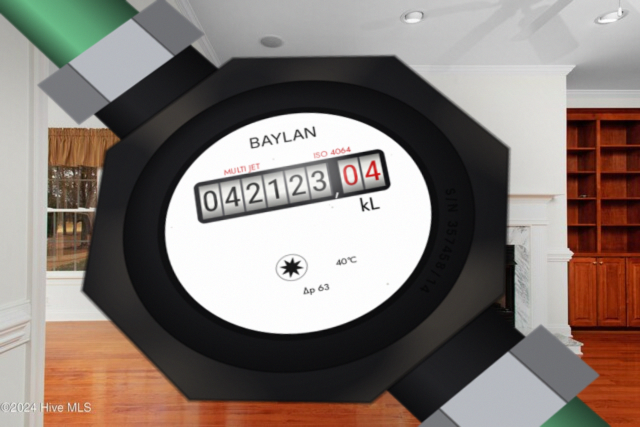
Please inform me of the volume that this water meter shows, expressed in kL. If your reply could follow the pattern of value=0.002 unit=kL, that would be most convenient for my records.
value=42123.04 unit=kL
